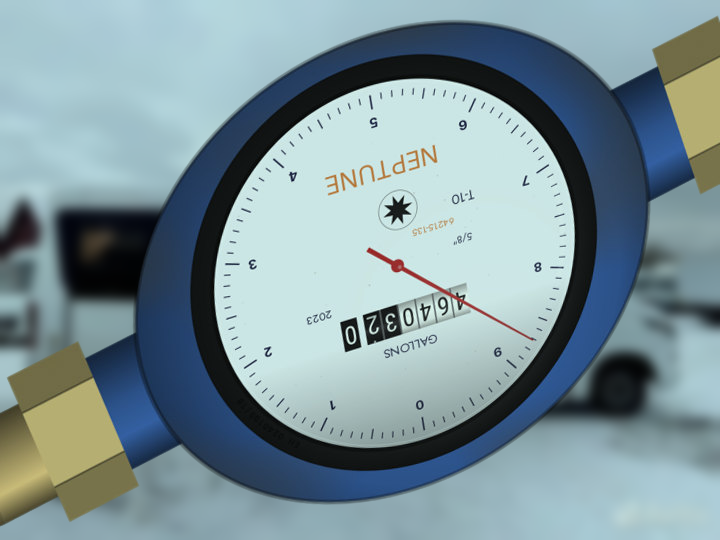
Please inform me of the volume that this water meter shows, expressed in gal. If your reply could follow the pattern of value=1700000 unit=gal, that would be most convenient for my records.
value=4640318.7 unit=gal
